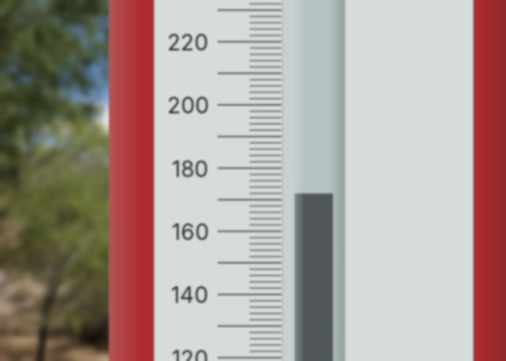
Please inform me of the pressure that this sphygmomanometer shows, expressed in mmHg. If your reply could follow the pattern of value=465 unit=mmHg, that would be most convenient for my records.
value=172 unit=mmHg
